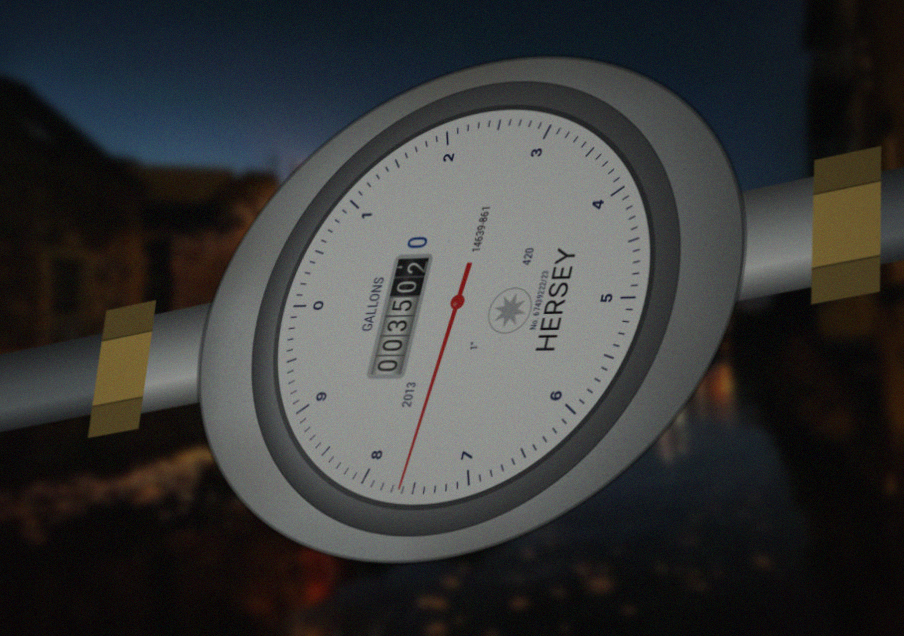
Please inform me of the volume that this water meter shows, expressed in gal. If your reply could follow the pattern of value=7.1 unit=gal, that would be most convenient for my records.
value=35017.6 unit=gal
